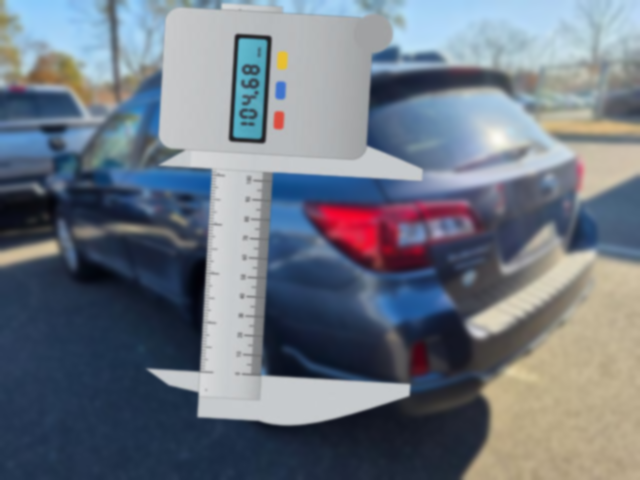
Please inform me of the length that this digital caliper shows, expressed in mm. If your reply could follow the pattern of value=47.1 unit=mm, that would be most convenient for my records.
value=104.68 unit=mm
